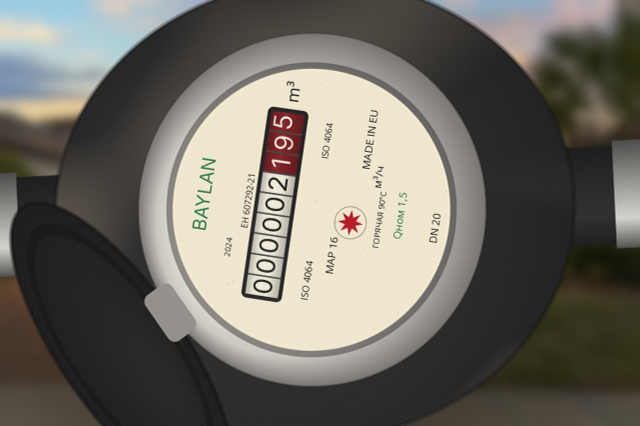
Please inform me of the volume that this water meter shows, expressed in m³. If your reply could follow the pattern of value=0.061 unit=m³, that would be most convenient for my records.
value=2.195 unit=m³
